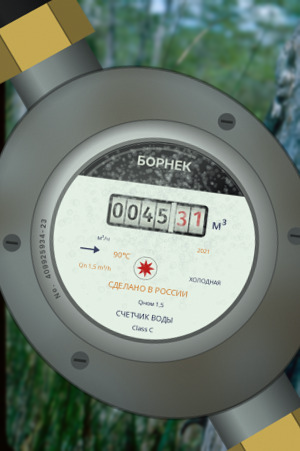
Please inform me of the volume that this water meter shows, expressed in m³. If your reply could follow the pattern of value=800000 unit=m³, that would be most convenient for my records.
value=45.31 unit=m³
